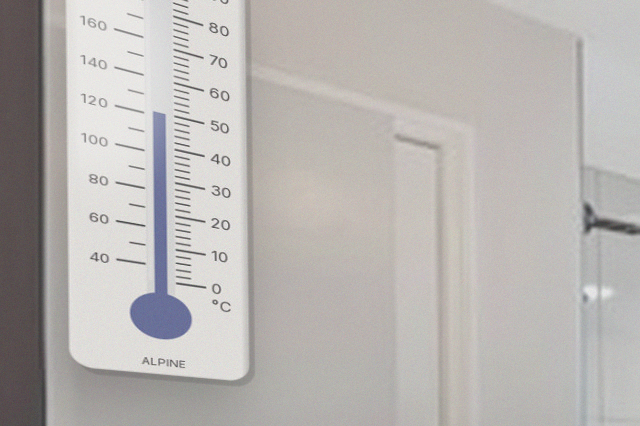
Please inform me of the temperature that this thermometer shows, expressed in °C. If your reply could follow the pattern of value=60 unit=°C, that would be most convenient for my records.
value=50 unit=°C
